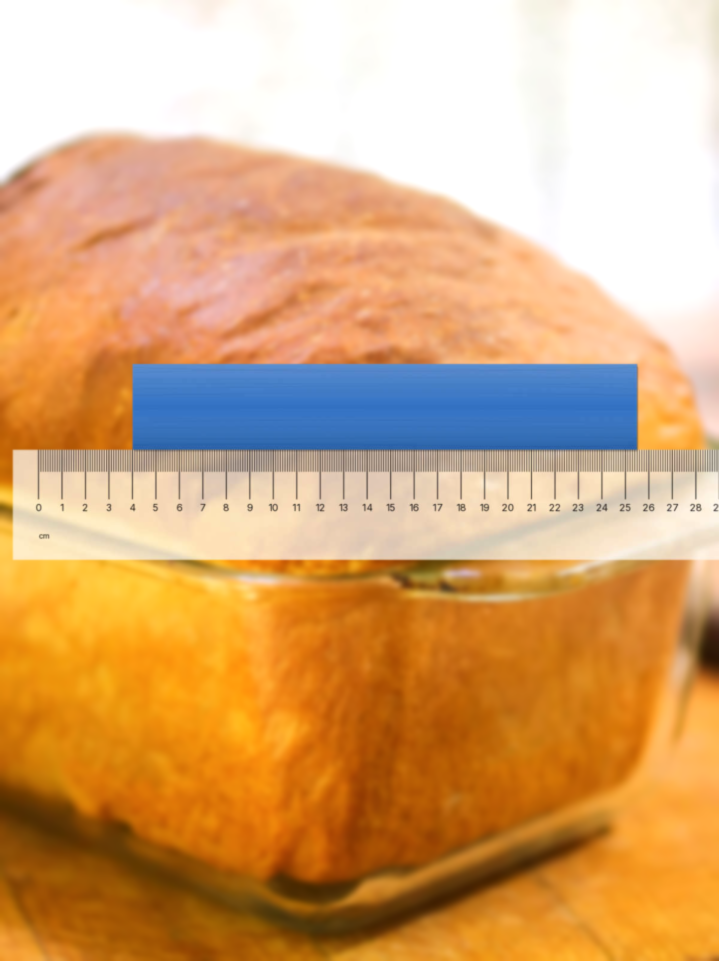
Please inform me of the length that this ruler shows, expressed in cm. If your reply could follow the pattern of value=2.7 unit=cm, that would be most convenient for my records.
value=21.5 unit=cm
